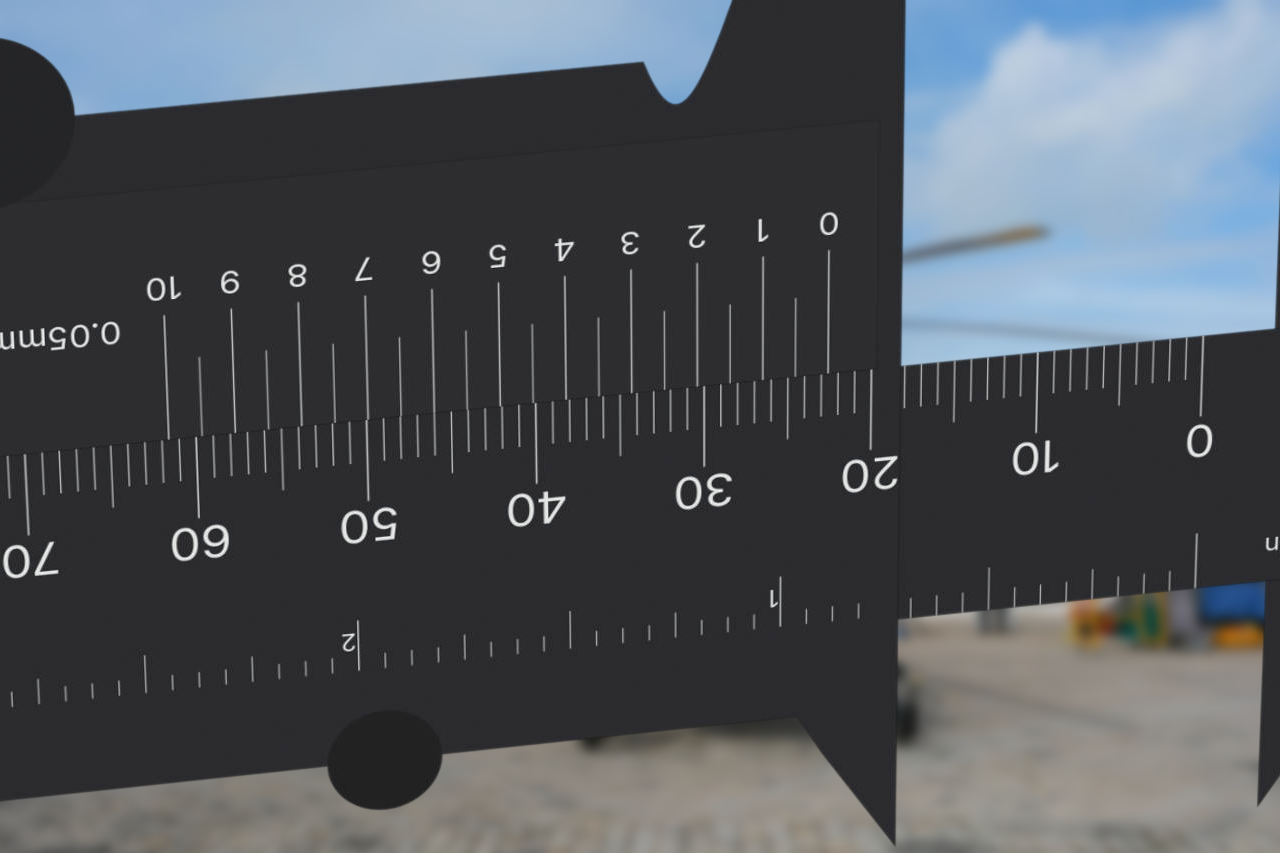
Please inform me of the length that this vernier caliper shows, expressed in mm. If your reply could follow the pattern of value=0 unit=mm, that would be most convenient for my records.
value=22.6 unit=mm
